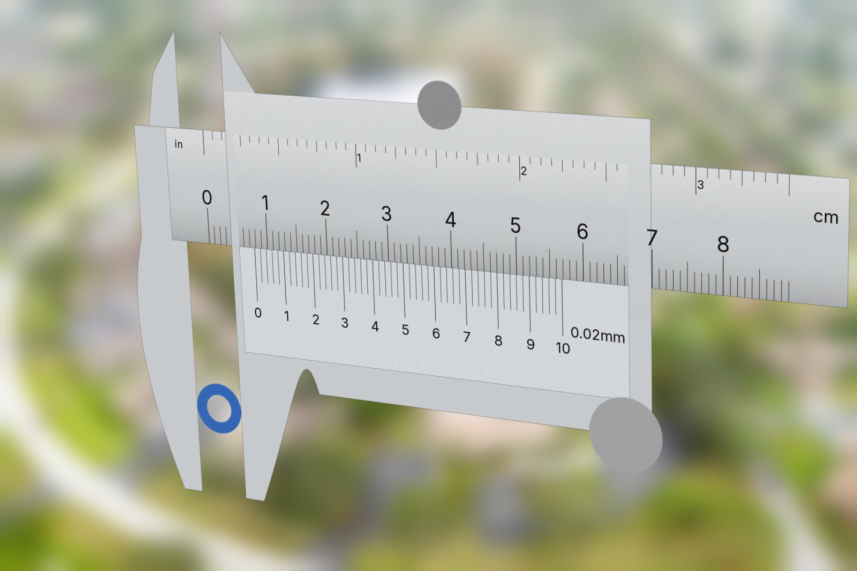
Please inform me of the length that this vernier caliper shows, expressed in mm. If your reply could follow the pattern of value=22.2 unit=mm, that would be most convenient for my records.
value=7.8 unit=mm
